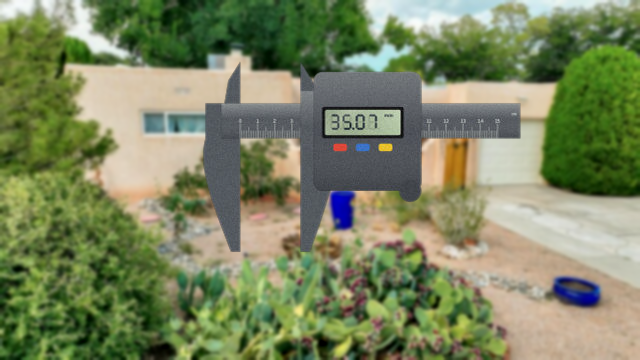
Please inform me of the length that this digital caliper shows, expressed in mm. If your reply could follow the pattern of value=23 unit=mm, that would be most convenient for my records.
value=35.07 unit=mm
